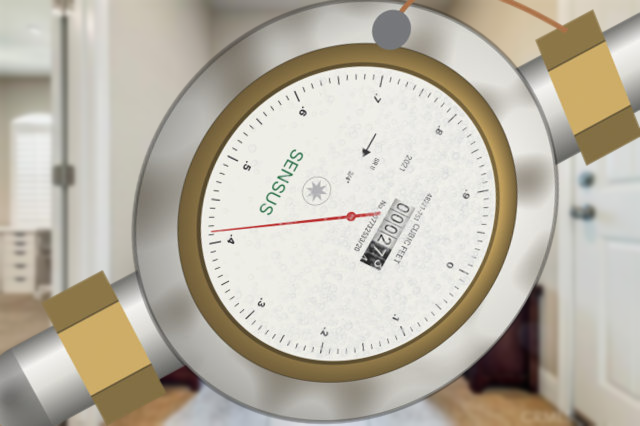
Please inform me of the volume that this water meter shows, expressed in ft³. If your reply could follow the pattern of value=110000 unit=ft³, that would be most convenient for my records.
value=273.41 unit=ft³
